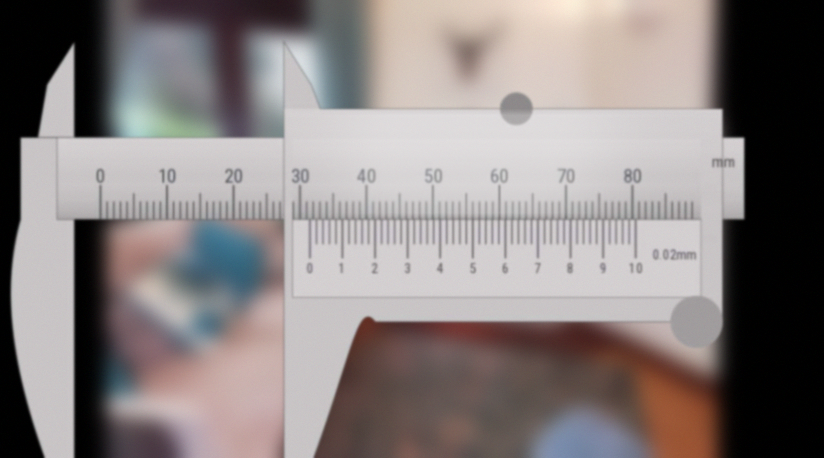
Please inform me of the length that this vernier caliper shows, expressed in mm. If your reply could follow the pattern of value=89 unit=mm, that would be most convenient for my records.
value=31.5 unit=mm
